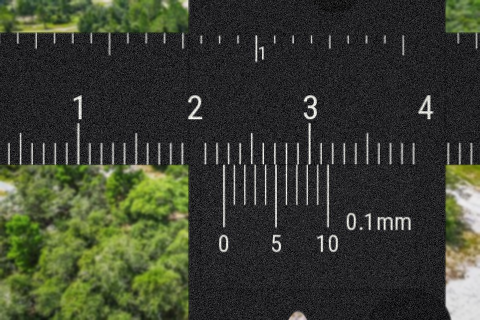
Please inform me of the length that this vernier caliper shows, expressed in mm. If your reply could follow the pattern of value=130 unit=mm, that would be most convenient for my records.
value=22.6 unit=mm
